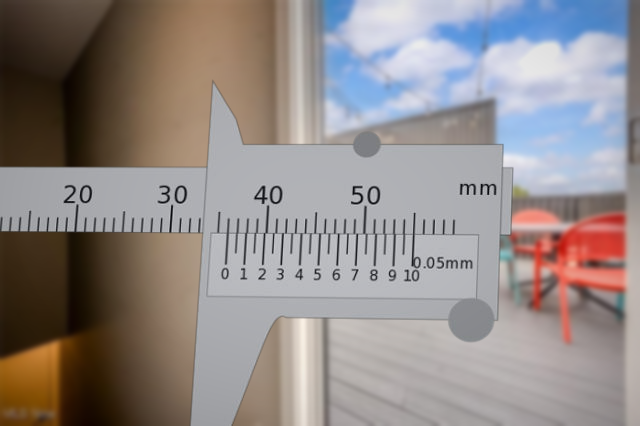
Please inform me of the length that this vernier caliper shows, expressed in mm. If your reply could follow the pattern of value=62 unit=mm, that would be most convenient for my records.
value=36.0 unit=mm
